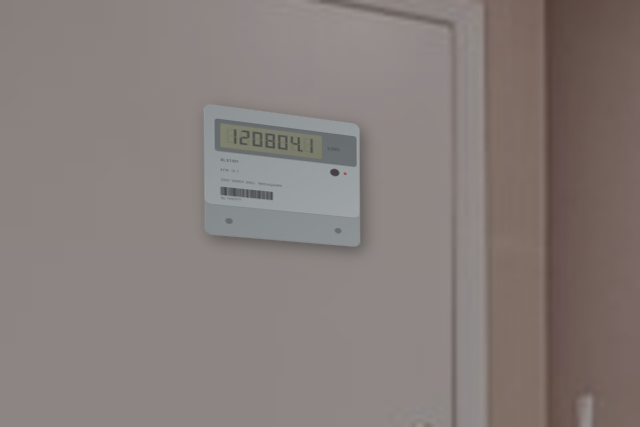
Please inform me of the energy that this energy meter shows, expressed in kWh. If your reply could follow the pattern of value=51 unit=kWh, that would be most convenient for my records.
value=120804.1 unit=kWh
